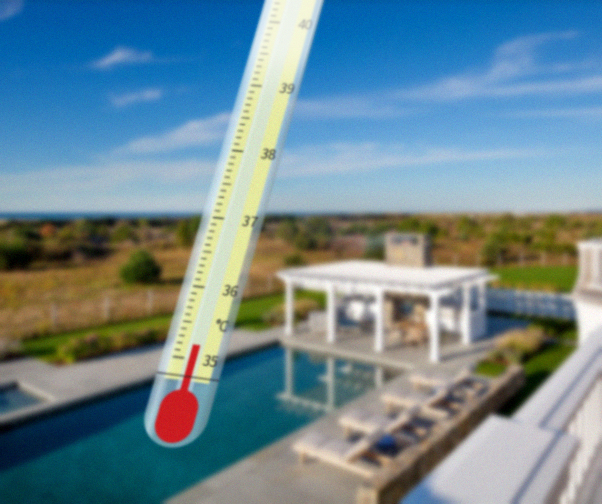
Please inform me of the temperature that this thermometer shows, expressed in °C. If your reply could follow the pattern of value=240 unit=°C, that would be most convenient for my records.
value=35.2 unit=°C
